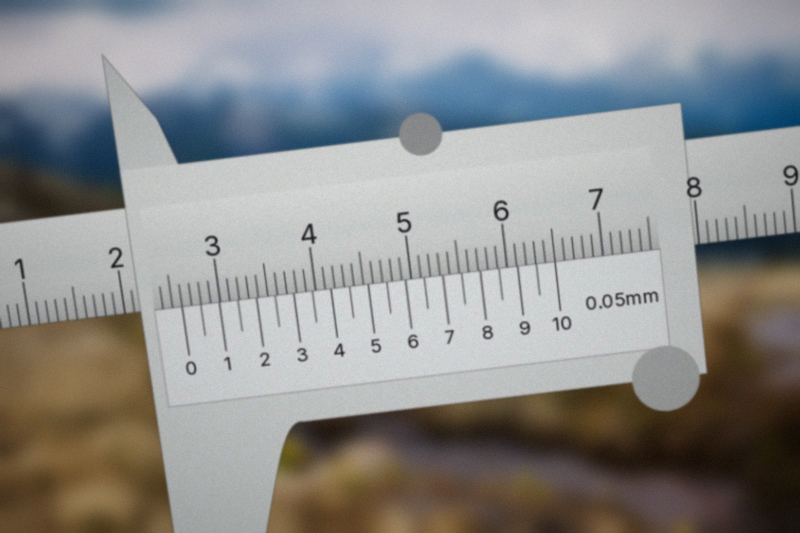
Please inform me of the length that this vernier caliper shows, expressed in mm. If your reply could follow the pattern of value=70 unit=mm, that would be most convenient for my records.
value=26.0 unit=mm
